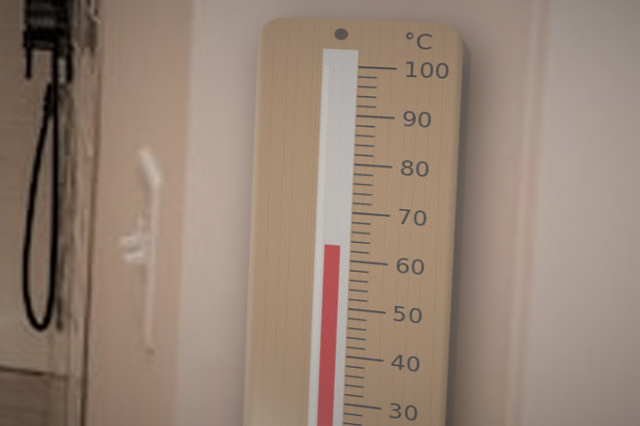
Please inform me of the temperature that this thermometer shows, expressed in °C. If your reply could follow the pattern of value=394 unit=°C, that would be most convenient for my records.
value=63 unit=°C
